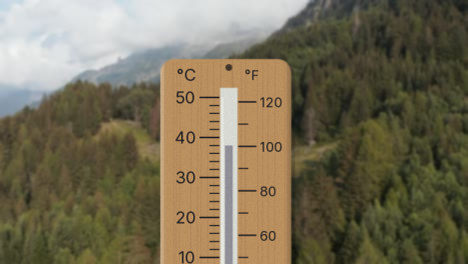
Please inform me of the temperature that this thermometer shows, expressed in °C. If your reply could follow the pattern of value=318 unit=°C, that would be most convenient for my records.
value=38 unit=°C
